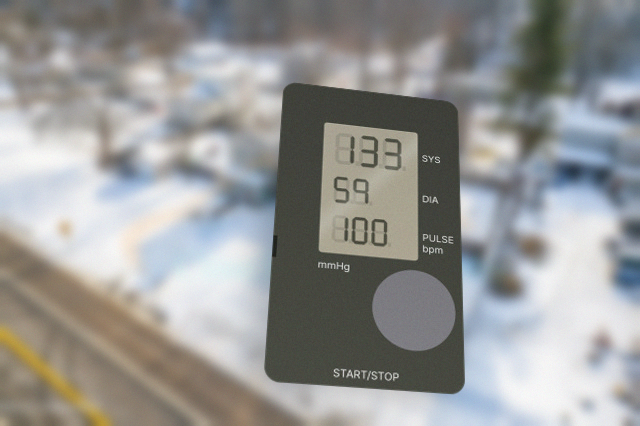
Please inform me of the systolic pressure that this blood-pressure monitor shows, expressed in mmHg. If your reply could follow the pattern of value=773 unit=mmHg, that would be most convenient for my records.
value=133 unit=mmHg
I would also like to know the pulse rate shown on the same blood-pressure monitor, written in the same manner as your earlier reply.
value=100 unit=bpm
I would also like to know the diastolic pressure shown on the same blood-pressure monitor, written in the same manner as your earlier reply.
value=59 unit=mmHg
